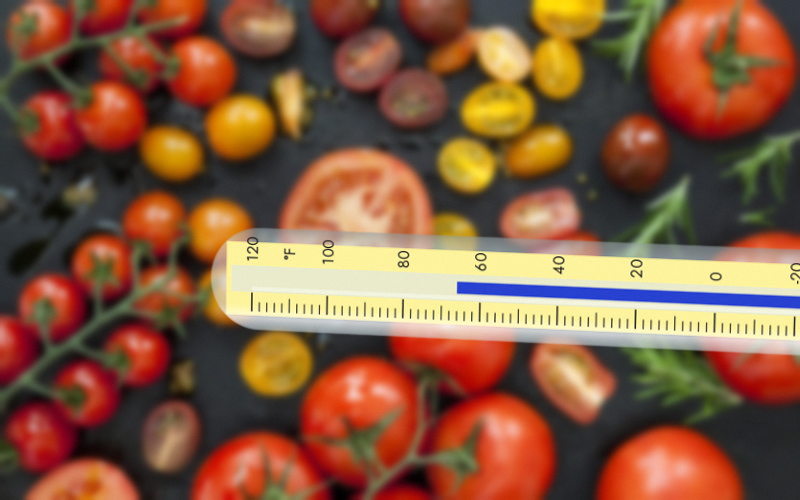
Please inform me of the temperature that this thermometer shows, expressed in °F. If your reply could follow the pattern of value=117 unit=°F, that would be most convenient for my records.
value=66 unit=°F
